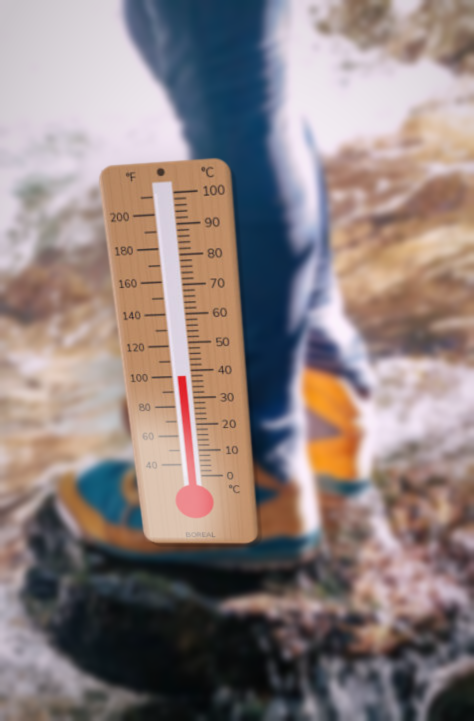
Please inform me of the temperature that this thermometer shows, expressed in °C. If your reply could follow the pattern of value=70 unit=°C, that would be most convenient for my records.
value=38 unit=°C
